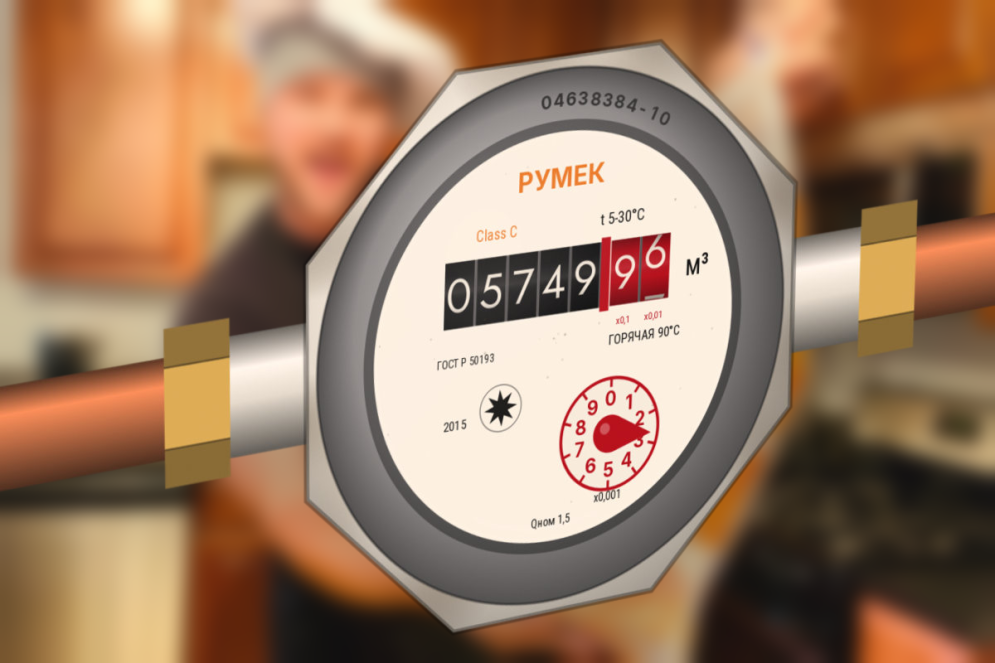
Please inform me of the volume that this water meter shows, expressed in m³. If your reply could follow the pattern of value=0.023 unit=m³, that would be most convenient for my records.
value=5749.962 unit=m³
